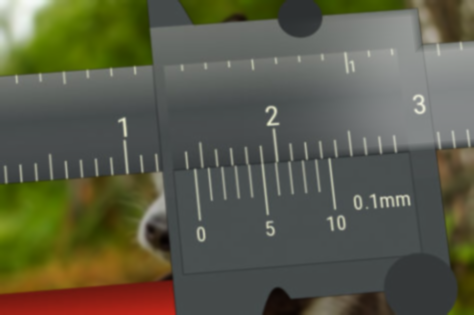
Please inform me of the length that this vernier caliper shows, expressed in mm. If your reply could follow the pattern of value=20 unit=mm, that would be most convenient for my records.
value=14.5 unit=mm
